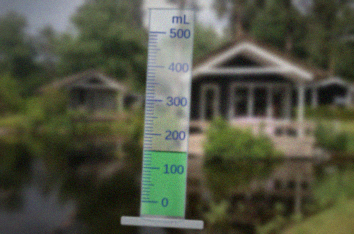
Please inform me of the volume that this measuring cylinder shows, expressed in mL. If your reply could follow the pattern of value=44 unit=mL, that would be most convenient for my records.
value=150 unit=mL
